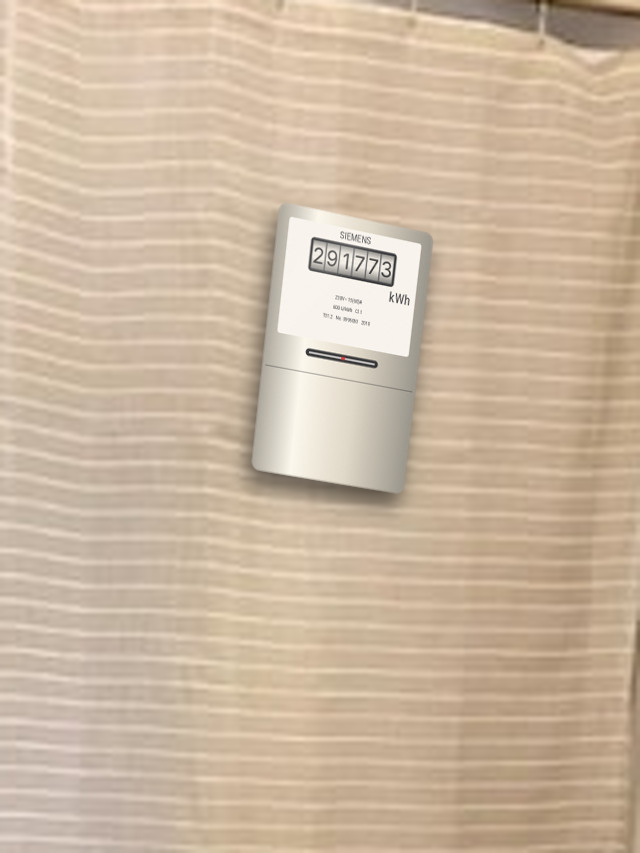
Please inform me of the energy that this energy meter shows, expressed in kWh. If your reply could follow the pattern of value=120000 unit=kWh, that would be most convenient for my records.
value=291773 unit=kWh
